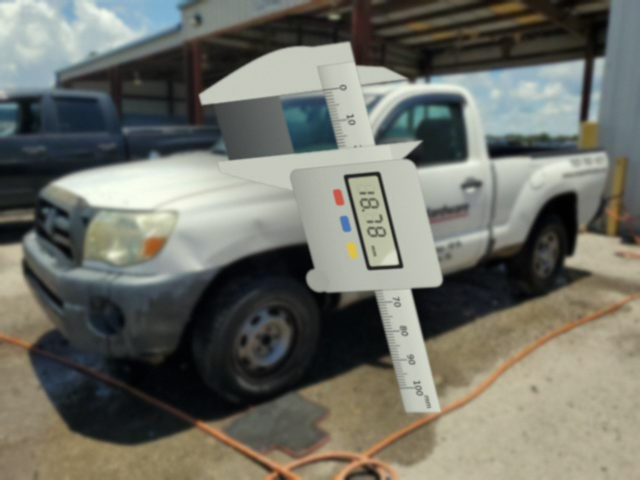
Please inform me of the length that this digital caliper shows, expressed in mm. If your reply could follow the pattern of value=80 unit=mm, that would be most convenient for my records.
value=18.78 unit=mm
